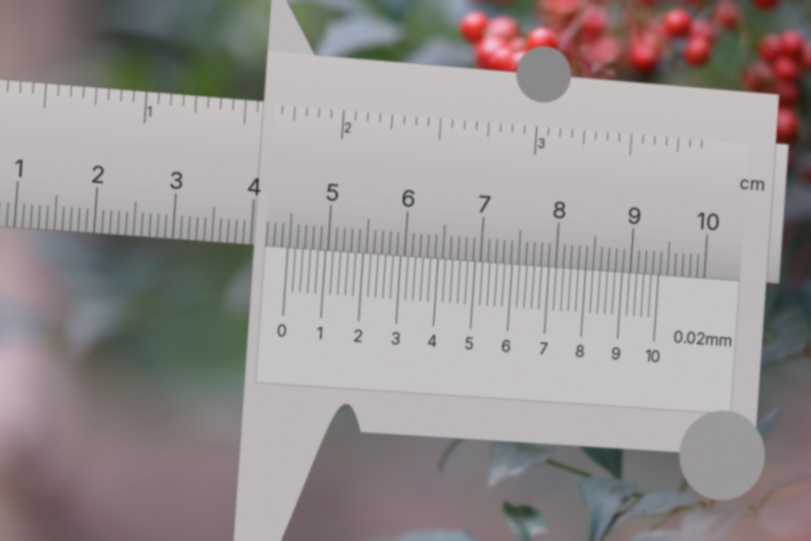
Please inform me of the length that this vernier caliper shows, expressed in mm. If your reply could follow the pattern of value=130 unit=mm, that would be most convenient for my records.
value=44.8 unit=mm
